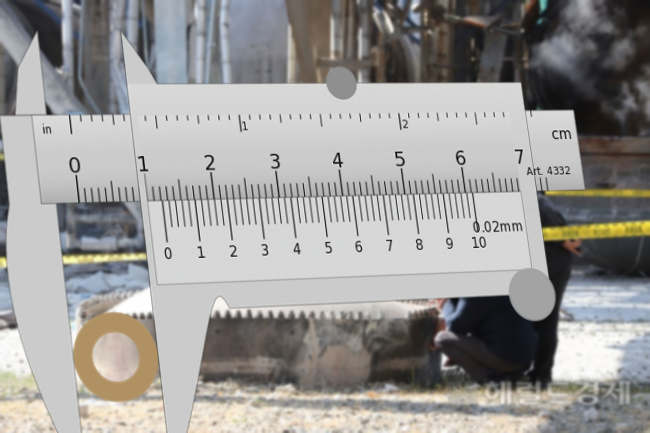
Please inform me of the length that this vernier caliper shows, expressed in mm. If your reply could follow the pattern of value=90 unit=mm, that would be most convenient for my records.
value=12.2 unit=mm
